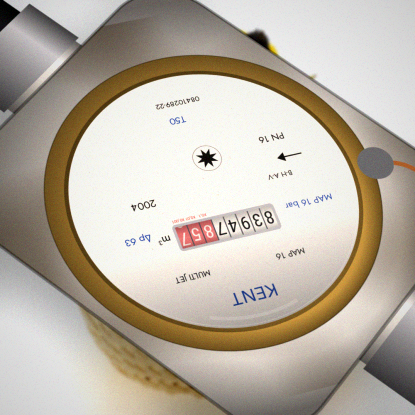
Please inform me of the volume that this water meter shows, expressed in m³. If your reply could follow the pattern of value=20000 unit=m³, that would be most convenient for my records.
value=83947.857 unit=m³
